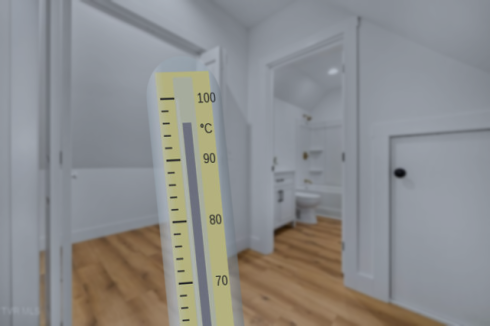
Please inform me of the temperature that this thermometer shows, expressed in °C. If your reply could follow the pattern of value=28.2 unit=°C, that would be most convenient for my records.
value=96 unit=°C
